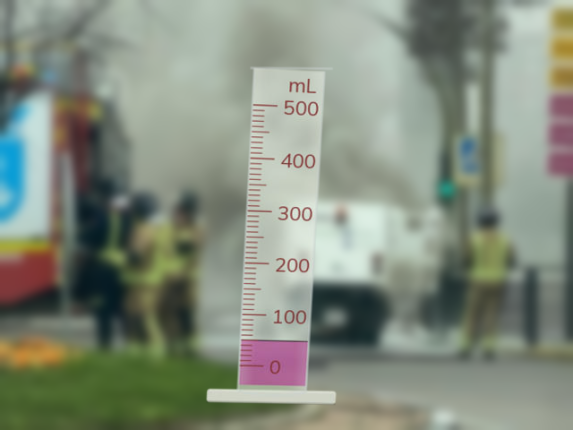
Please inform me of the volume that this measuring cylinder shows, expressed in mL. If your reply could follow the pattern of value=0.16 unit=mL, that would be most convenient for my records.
value=50 unit=mL
